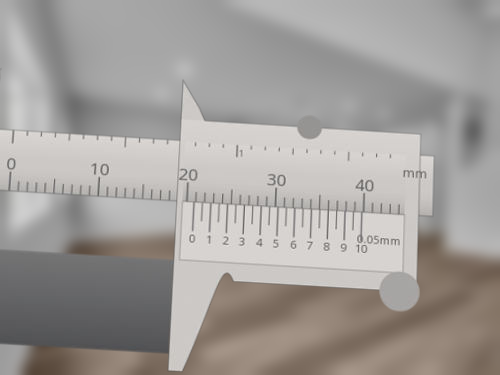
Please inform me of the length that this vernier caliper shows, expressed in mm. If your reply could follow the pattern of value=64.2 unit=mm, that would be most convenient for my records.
value=20.8 unit=mm
